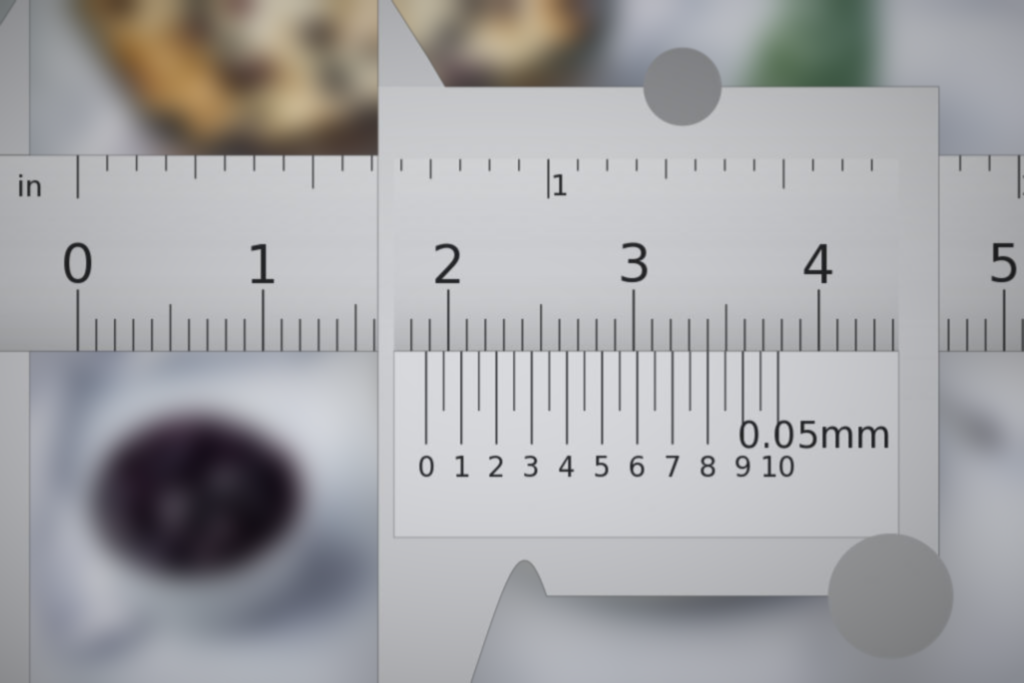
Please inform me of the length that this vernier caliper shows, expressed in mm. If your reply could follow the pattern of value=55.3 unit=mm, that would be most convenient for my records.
value=18.8 unit=mm
